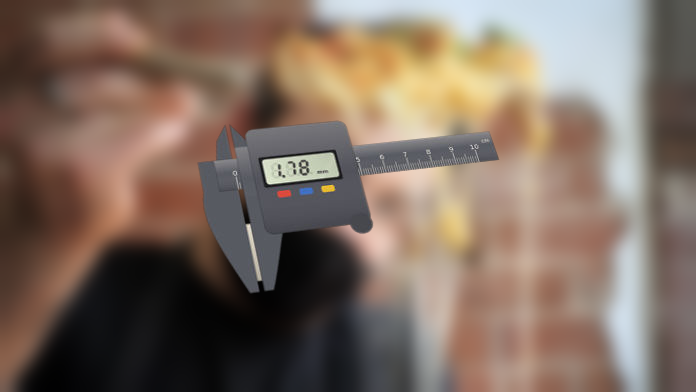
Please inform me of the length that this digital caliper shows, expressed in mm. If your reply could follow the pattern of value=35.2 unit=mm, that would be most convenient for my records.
value=1.78 unit=mm
